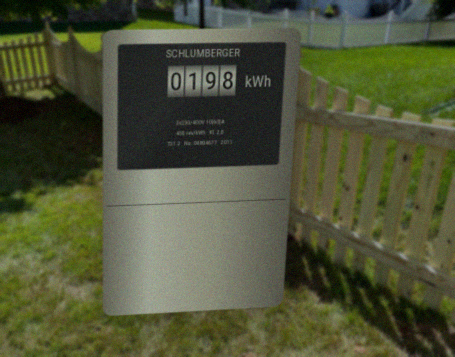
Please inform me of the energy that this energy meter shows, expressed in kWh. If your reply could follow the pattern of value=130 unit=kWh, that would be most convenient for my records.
value=198 unit=kWh
